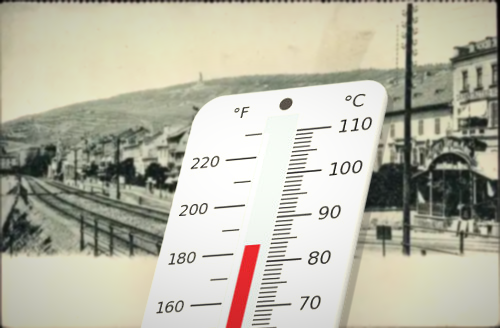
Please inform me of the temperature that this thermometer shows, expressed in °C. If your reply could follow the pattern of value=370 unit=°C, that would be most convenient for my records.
value=84 unit=°C
